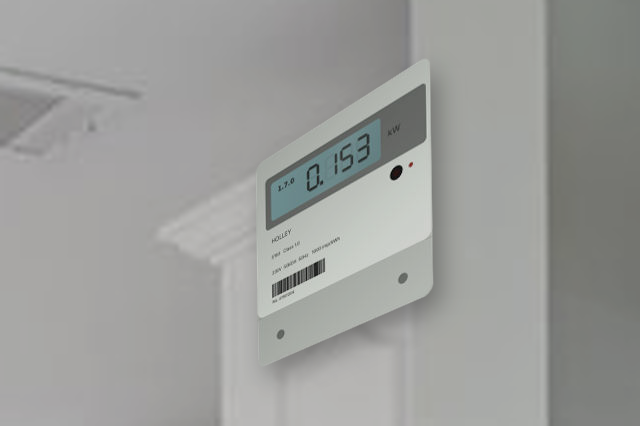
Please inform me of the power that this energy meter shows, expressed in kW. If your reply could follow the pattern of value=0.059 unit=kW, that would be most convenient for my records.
value=0.153 unit=kW
